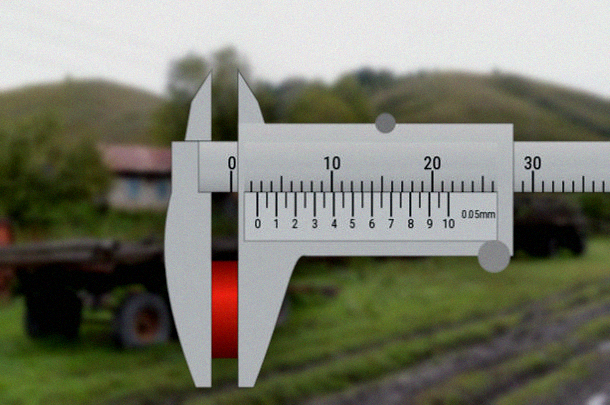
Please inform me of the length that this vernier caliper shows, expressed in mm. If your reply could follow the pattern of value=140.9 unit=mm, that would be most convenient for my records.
value=2.6 unit=mm
